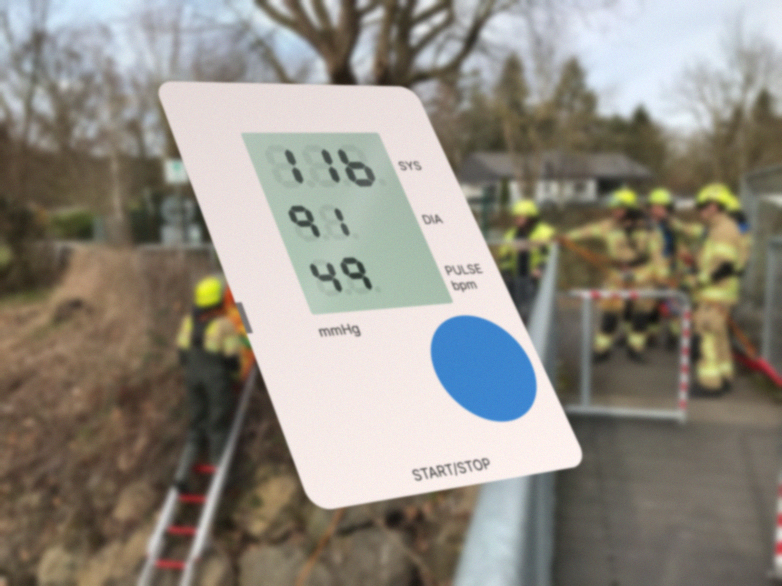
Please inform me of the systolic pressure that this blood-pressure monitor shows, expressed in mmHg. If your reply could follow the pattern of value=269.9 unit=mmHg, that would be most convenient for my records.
value=116 unit=mmHg
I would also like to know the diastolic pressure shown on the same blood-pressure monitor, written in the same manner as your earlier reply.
value=91 unit=mmHg
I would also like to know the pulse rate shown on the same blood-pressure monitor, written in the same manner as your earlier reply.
value=49 unit=bpm
